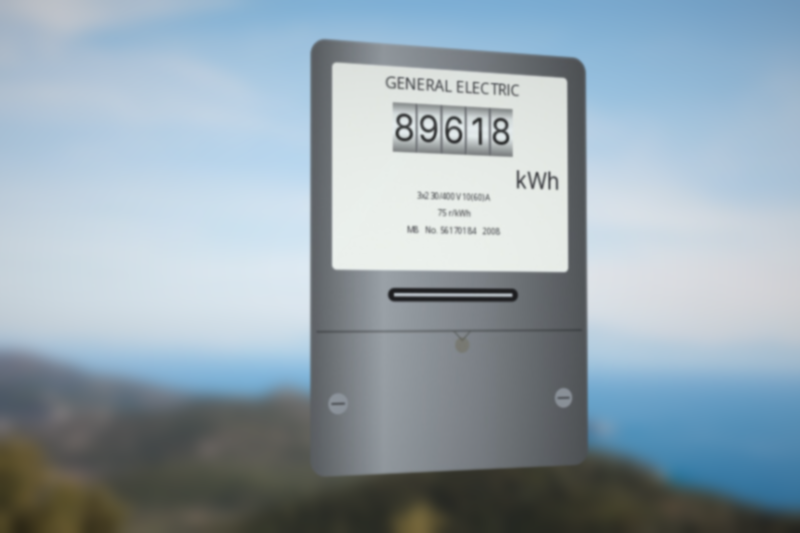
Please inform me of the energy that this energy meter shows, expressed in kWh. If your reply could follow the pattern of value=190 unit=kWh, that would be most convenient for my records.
value=89618 unit=kWh
